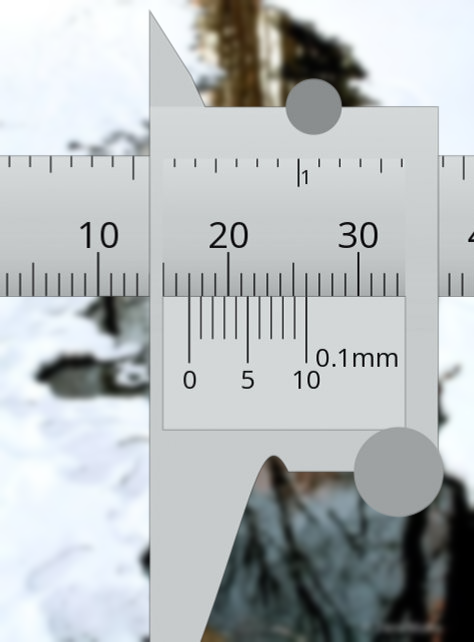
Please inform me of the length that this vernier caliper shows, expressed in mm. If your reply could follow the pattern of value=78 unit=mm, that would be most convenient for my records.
value=17.0 unit=mm
